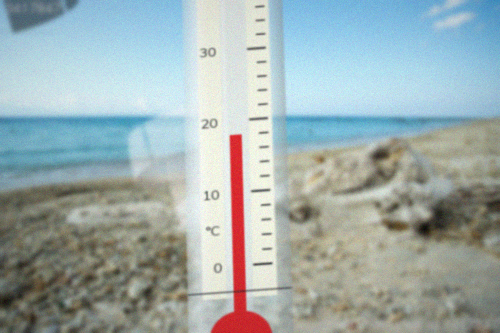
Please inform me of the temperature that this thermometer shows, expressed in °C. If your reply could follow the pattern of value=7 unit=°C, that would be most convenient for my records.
value=18 unit=°C
